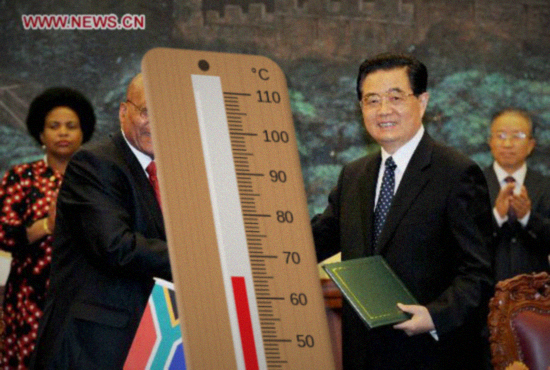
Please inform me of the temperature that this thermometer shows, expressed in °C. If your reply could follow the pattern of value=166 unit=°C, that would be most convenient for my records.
value=65 unit=°C
